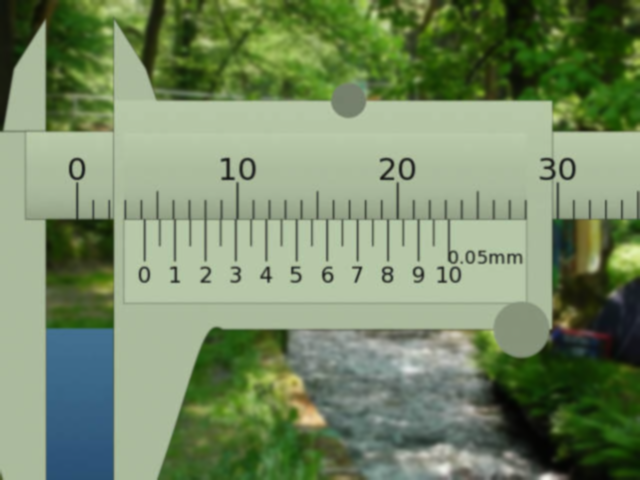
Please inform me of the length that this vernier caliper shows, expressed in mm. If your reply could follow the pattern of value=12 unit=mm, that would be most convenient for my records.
value=4.2 unit=mm
